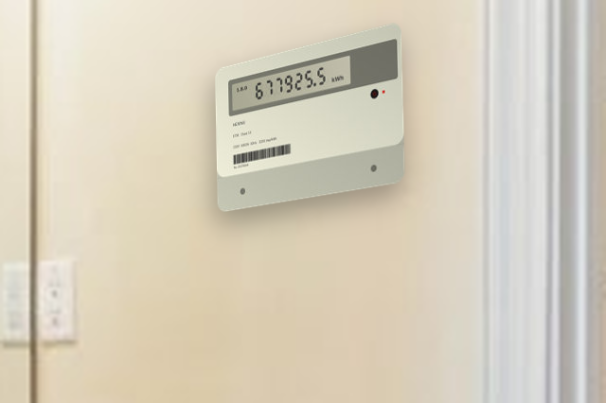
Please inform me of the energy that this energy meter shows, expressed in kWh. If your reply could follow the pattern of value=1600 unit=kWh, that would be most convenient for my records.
value=677925.5 unit=kWh
